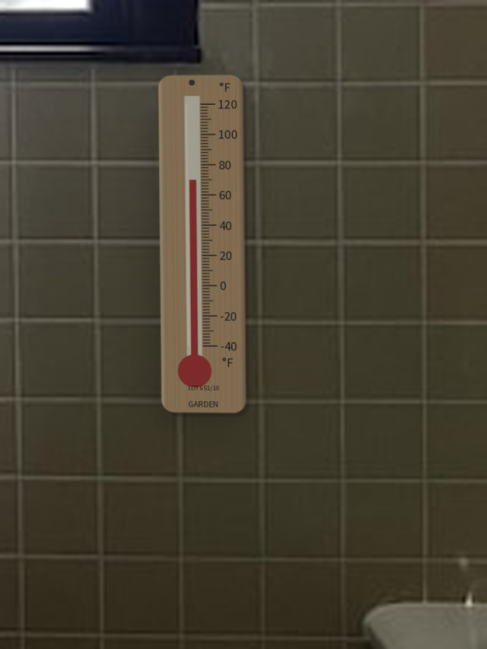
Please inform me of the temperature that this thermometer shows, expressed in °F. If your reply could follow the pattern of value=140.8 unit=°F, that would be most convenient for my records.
value=70 unit=°F
